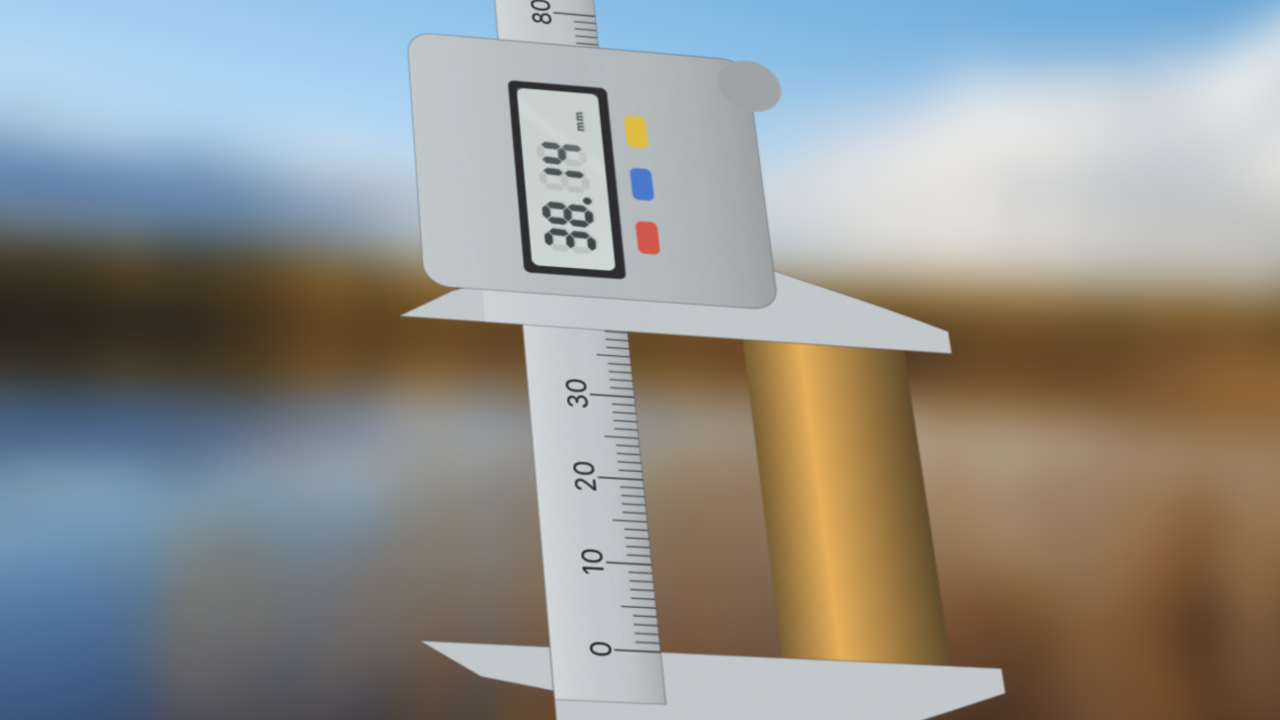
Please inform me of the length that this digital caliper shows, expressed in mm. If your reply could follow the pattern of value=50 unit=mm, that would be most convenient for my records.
value=38.14 unit=mm
